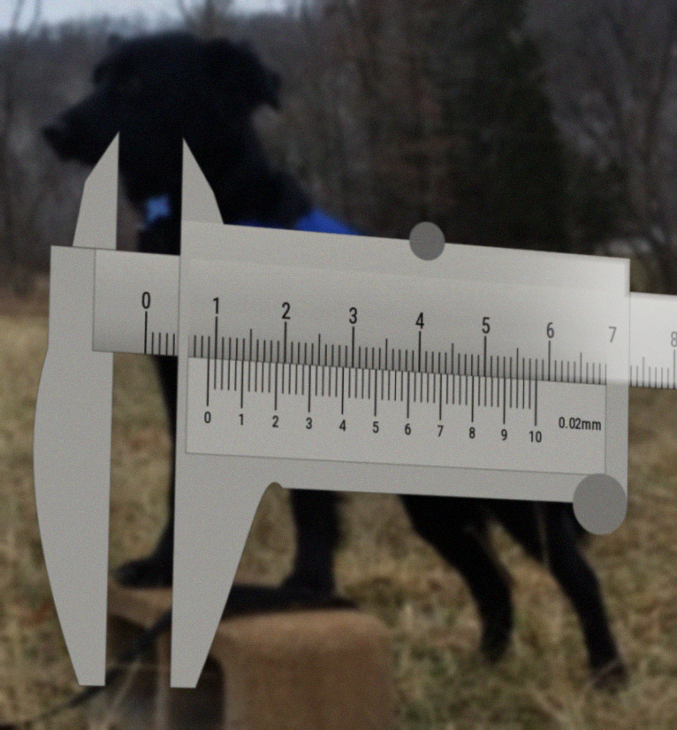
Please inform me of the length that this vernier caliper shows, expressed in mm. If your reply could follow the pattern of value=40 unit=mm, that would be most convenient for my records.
value=9.0 unit=mm
